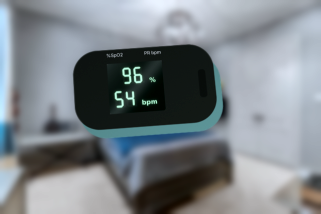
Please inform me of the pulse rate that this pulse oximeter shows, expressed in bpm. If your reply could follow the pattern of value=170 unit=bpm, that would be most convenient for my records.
value=54 unit=bpm
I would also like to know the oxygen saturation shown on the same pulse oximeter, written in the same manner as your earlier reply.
value=96 unit=%
